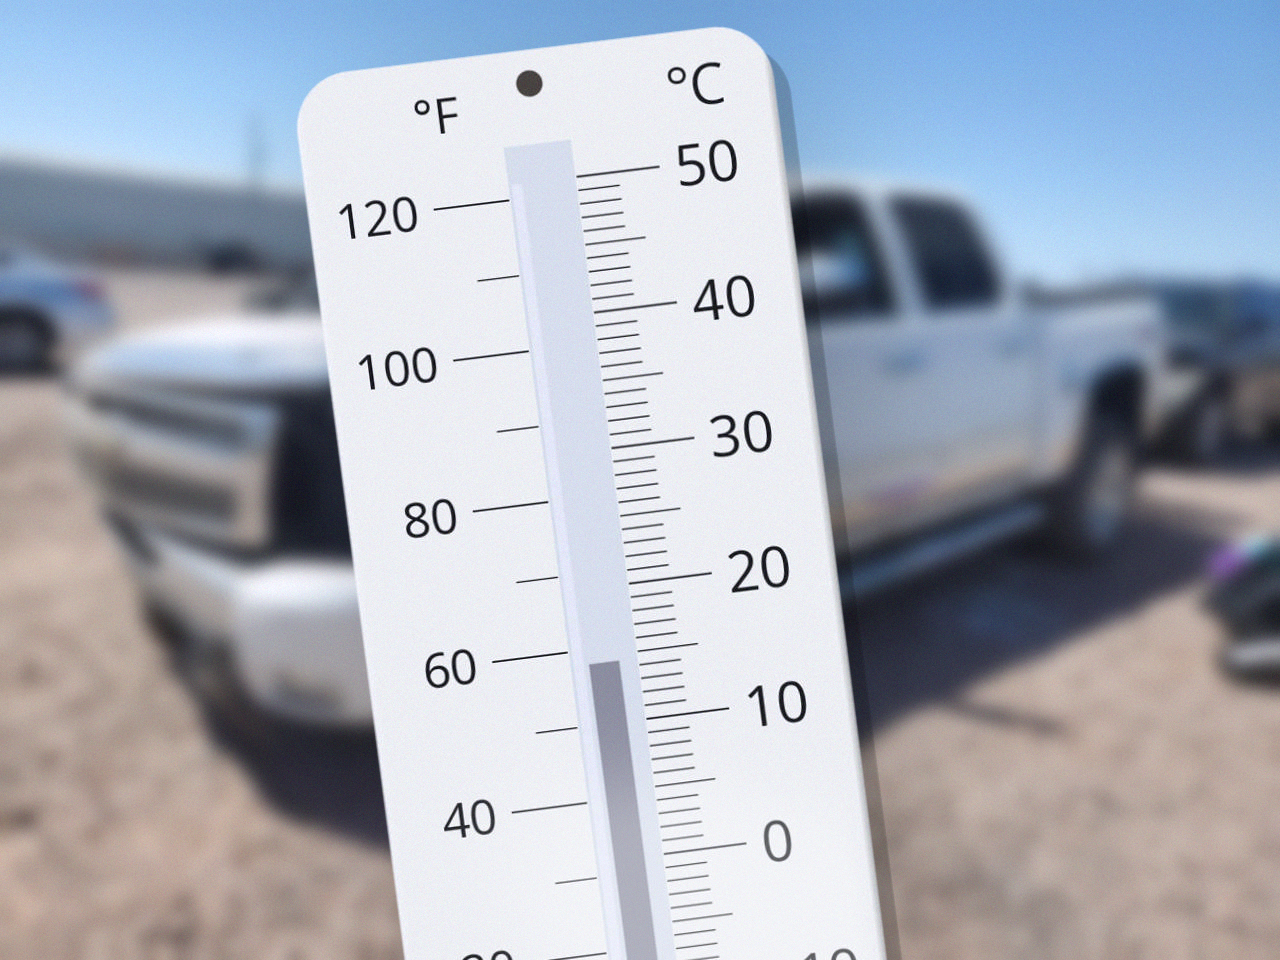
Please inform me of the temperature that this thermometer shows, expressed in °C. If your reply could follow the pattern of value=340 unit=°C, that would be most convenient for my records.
value=14.5 unit=°C
